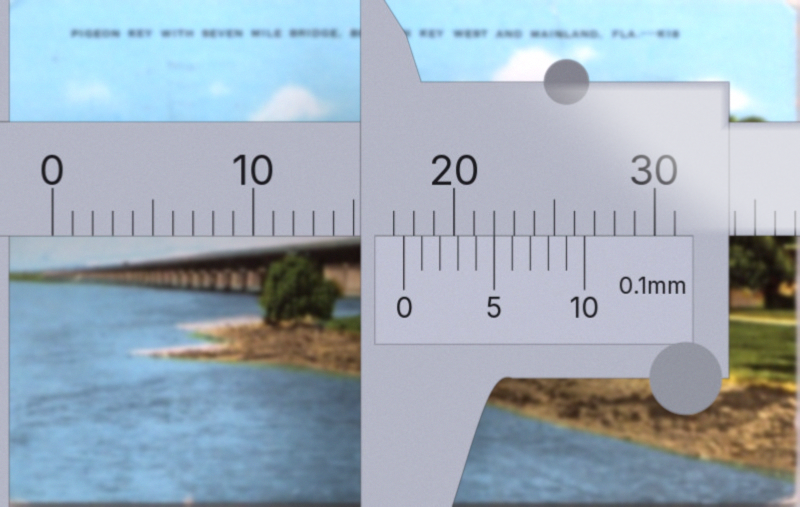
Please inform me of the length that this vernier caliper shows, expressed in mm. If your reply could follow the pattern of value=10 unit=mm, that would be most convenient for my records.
value=17.5 unit=mm
